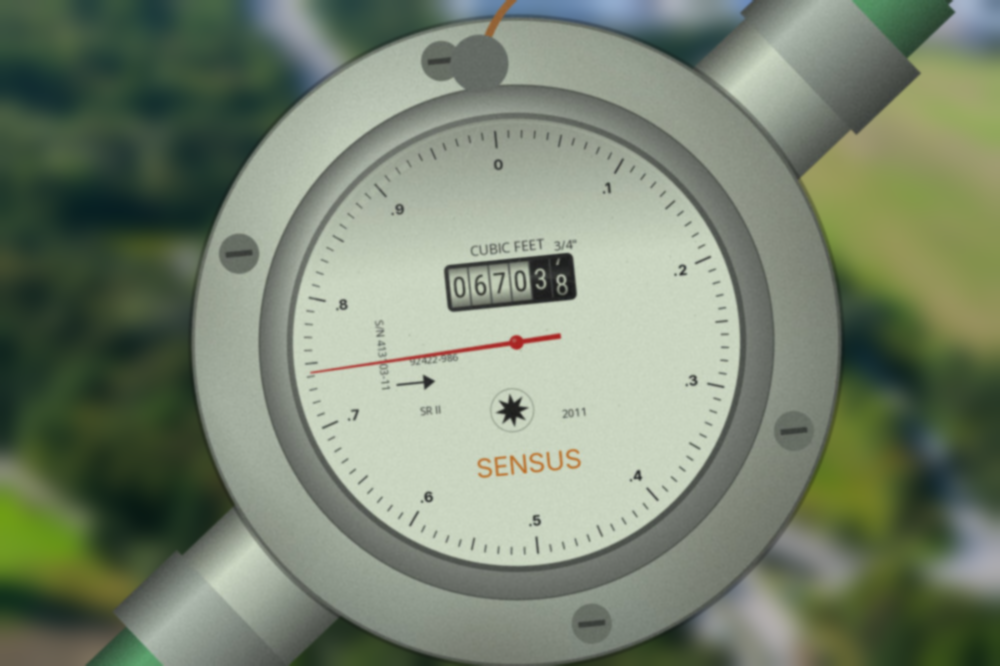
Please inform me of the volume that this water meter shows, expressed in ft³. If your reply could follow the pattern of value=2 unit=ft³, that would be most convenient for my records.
value=67037.74 unit=ft³
